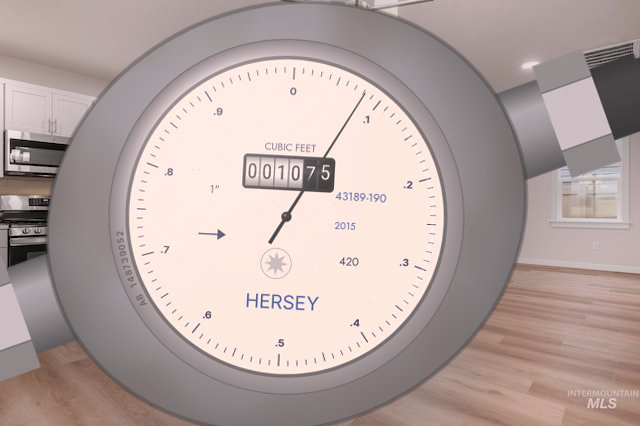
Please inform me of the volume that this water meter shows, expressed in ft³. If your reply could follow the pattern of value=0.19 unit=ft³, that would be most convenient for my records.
value=1075.08 unit=ft³
